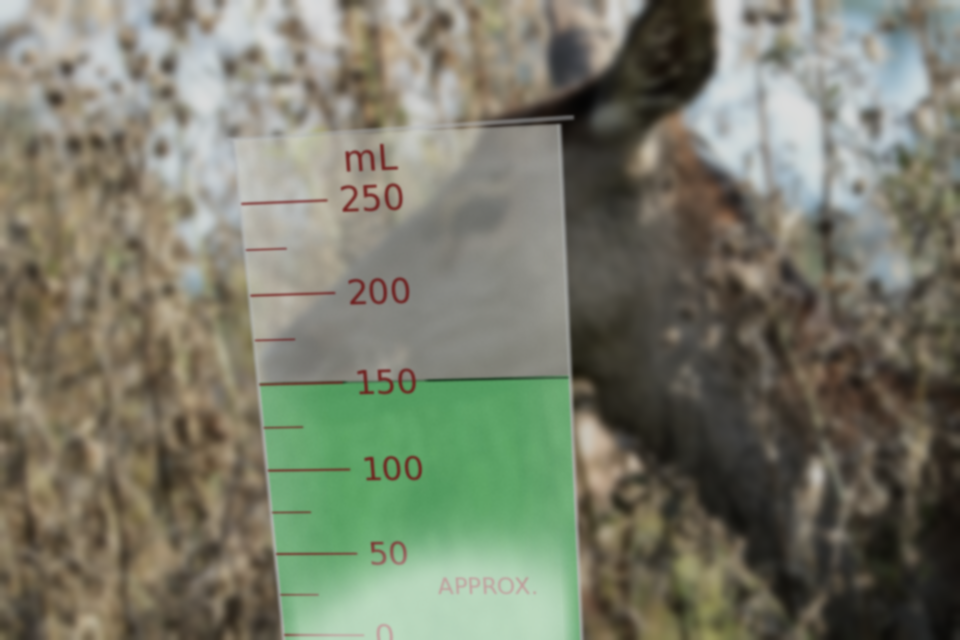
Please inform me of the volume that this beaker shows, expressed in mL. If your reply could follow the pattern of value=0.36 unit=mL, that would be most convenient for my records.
value=150 unit=mL
